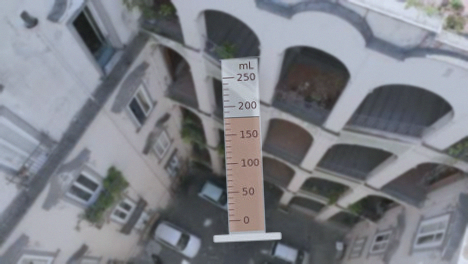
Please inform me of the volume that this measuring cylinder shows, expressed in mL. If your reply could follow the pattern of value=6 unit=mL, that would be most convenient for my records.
value=180 unit=mL
